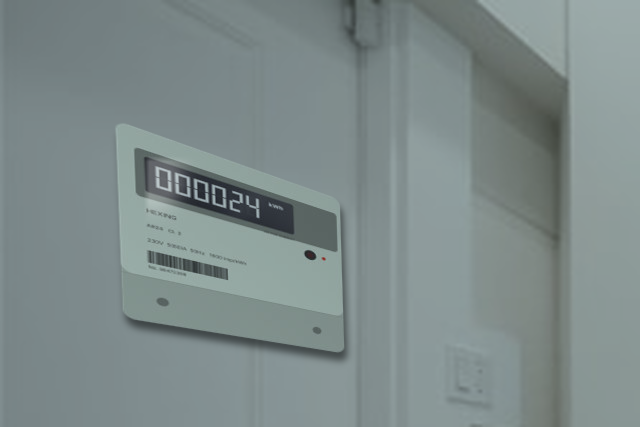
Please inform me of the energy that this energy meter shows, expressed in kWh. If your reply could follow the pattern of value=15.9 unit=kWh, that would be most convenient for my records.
value=24 unit=kWh
